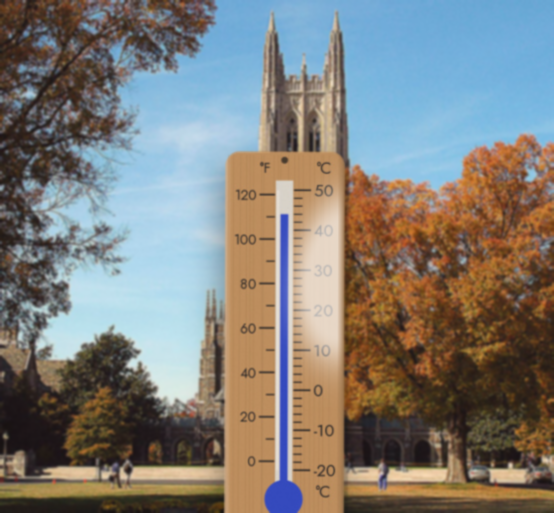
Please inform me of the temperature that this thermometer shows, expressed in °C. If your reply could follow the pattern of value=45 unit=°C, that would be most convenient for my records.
value=44 unit=°C
